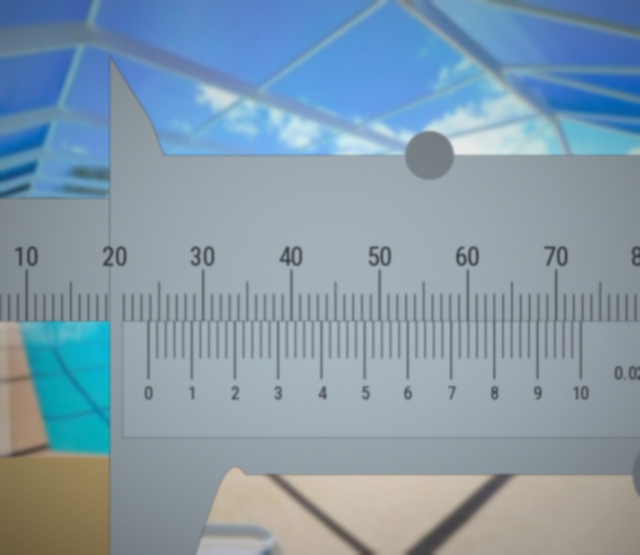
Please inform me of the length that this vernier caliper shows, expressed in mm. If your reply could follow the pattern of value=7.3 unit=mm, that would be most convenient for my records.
value=23.8 unit=mm
